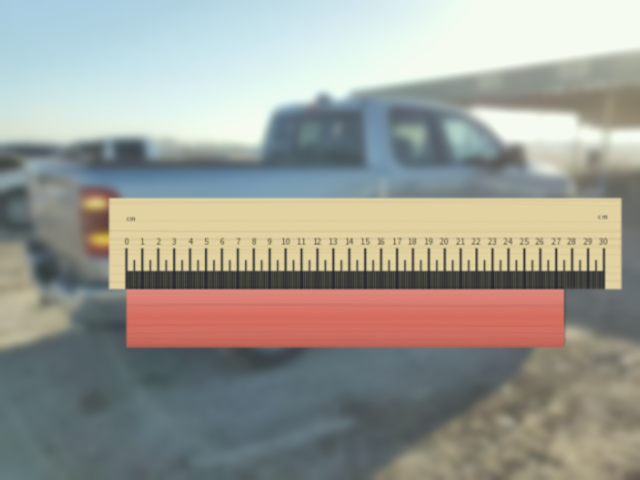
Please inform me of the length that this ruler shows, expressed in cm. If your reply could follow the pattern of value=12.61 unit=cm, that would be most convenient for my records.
value=27.5 unit=cm
